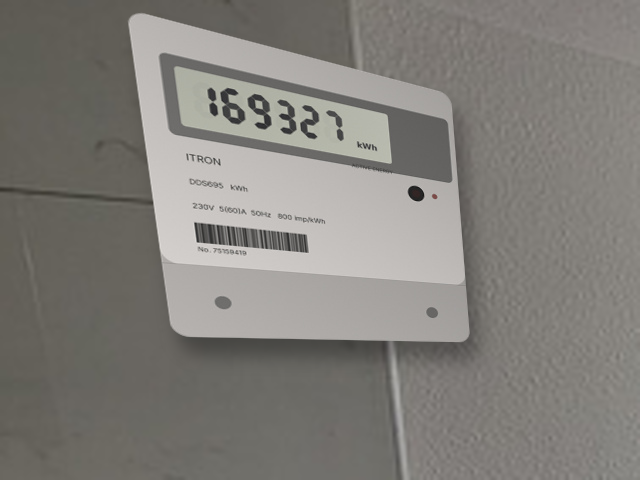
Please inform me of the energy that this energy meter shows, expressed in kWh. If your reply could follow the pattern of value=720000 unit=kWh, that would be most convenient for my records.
value=169327 unit=kWh
